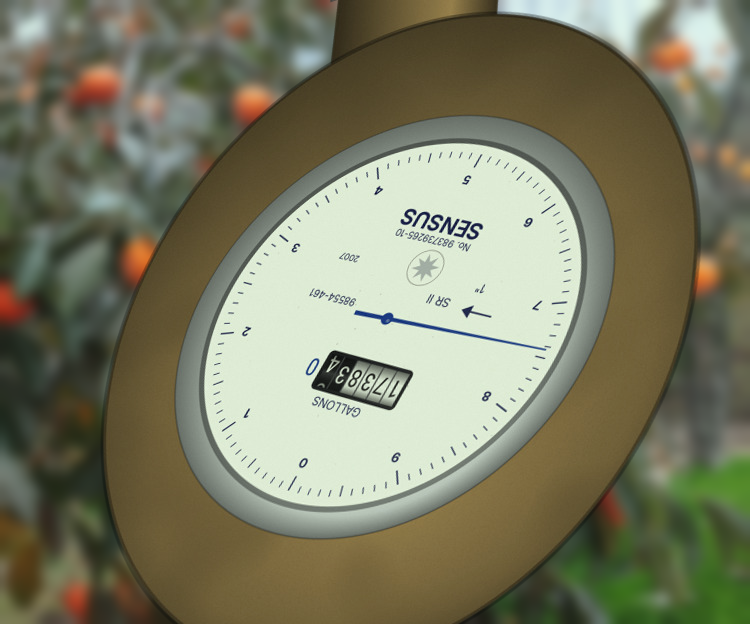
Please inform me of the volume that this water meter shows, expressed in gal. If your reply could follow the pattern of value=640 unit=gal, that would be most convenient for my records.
value=1738337.4 unit=gal
